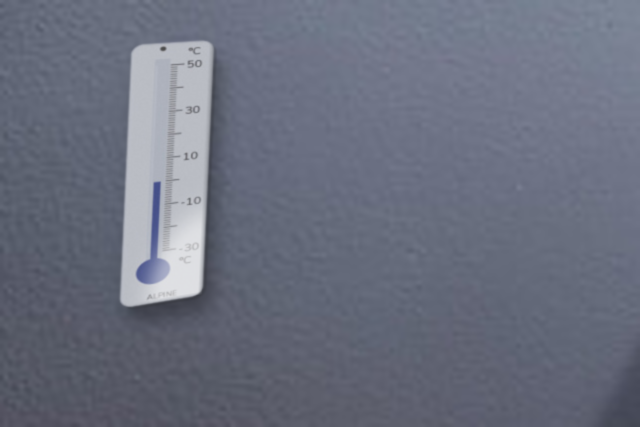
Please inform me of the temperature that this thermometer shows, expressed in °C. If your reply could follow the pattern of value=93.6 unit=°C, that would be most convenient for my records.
value=0 unit=°C
